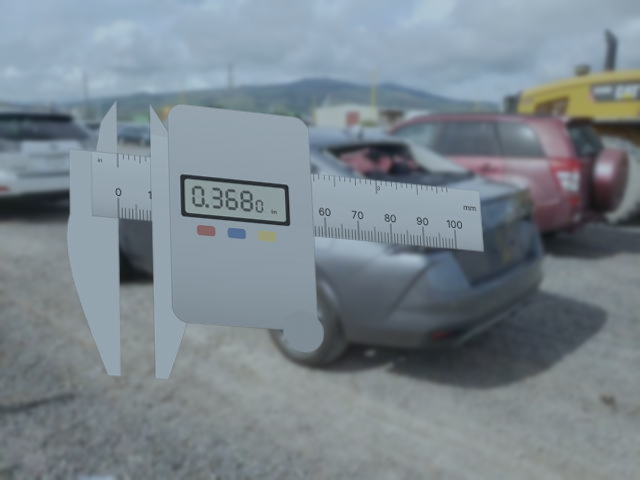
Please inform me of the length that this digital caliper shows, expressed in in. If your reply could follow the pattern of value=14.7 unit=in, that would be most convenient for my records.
value=0.3680 unit=in
